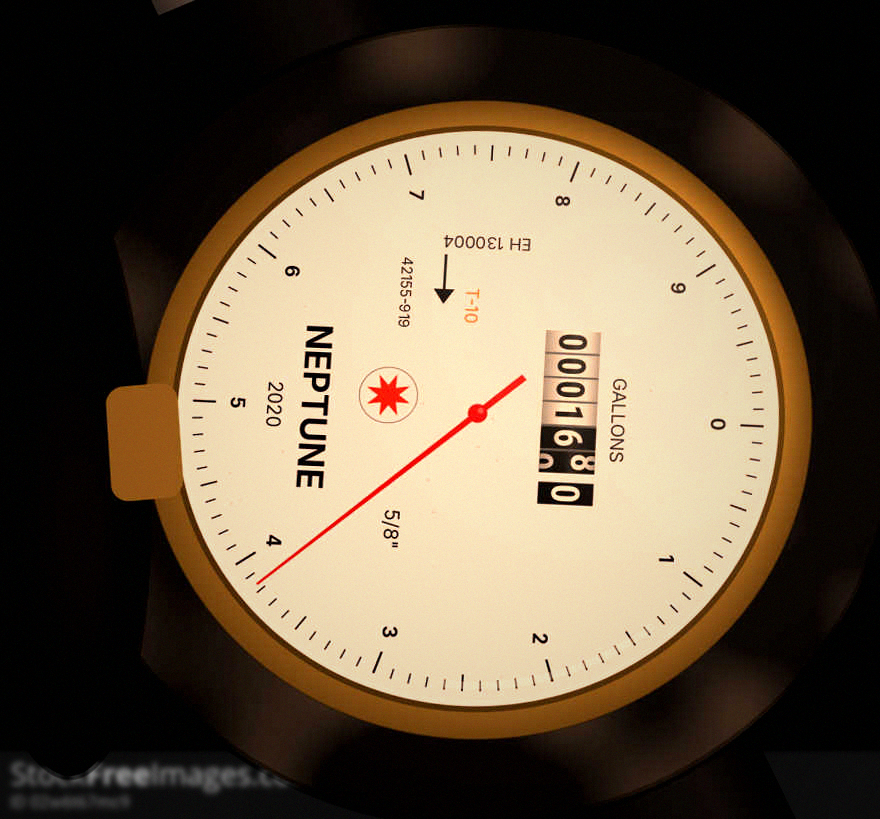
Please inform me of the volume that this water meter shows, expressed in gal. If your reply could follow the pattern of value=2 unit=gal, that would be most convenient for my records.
value=1683.8 unit=gal
